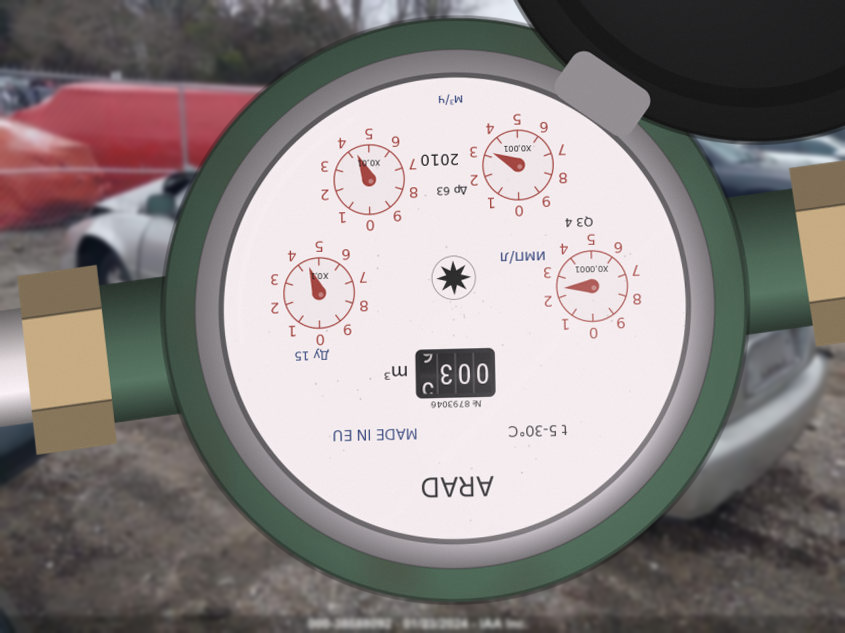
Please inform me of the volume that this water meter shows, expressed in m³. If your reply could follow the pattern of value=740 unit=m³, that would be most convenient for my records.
value=35.4432 unit=m³
